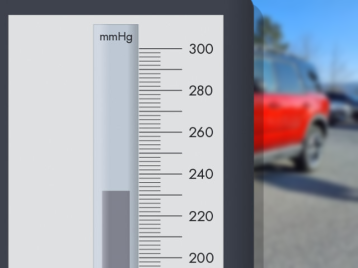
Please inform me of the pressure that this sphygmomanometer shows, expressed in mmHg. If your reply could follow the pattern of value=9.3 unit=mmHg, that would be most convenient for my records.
value=232 unit=mmHg
